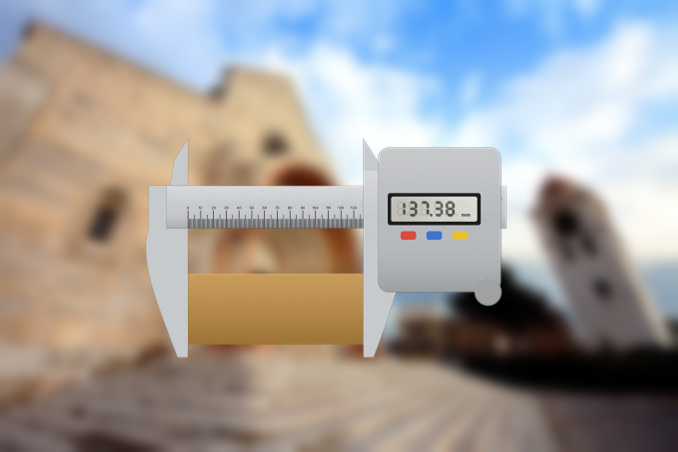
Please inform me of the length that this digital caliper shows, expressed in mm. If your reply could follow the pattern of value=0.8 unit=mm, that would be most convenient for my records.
value=137.38 unit=mm
